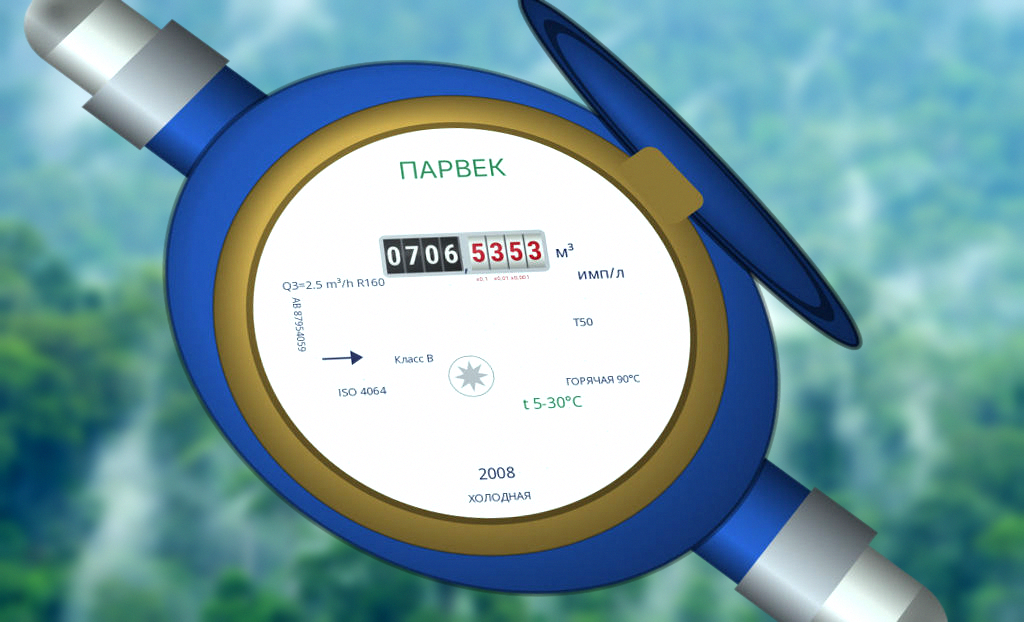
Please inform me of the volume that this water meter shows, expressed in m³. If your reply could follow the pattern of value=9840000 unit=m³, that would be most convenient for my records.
value=706.5353 unit=m³
